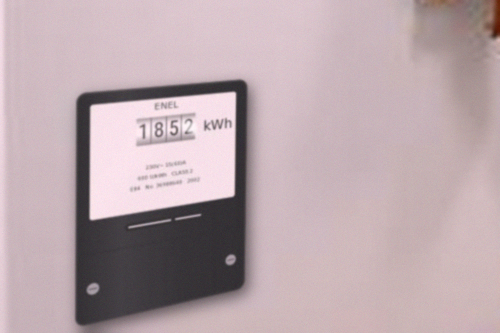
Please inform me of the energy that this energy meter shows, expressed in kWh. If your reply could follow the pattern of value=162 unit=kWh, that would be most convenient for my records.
value=1852 unit=kWh
